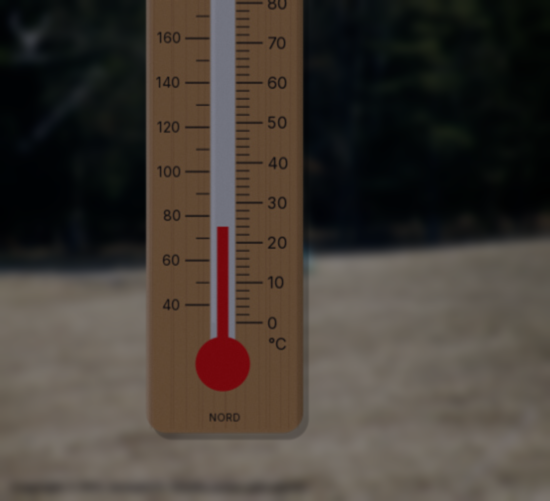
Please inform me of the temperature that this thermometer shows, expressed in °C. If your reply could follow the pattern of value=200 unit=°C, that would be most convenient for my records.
value=24 unit=°C
